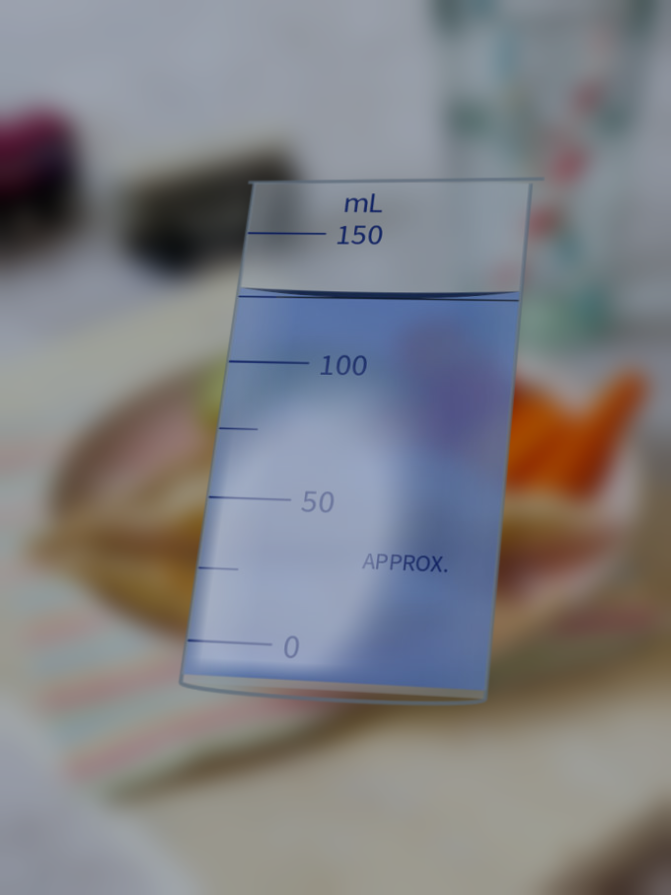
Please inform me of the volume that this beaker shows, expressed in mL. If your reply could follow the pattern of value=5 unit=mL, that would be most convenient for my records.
value=125 unit=mL
